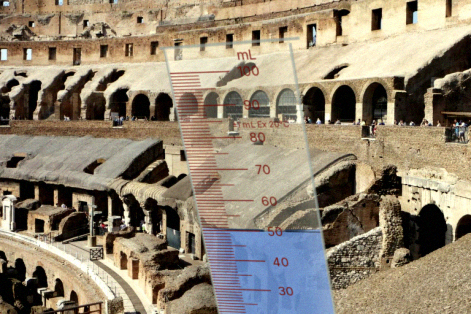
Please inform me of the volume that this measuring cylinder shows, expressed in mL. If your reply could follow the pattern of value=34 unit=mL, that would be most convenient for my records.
value=50 unit=mL
